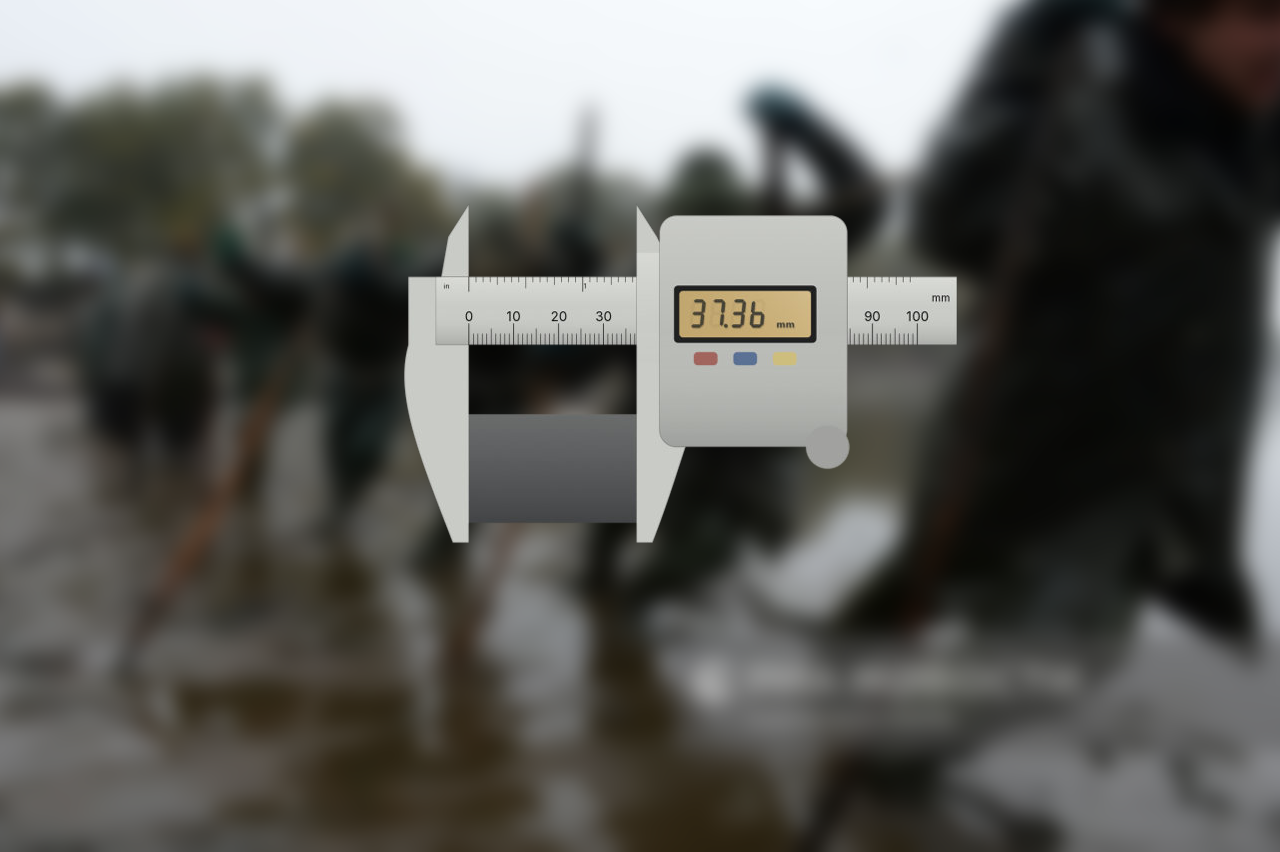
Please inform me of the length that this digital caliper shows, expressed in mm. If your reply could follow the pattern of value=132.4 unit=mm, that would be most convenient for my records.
value=37.36 unit=mm
